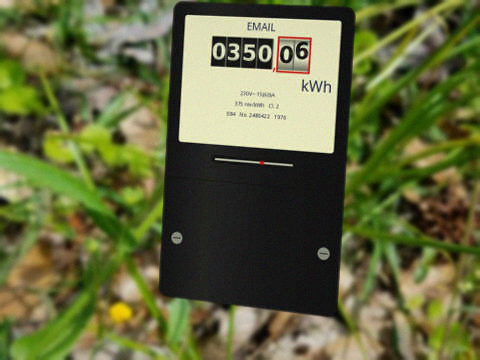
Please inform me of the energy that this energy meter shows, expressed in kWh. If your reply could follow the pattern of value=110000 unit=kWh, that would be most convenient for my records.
value=350.06 unit=kWh
